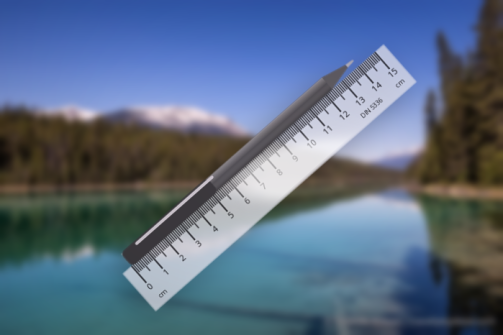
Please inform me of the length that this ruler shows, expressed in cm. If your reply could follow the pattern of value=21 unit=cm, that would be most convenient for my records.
value=14 unit=cm
